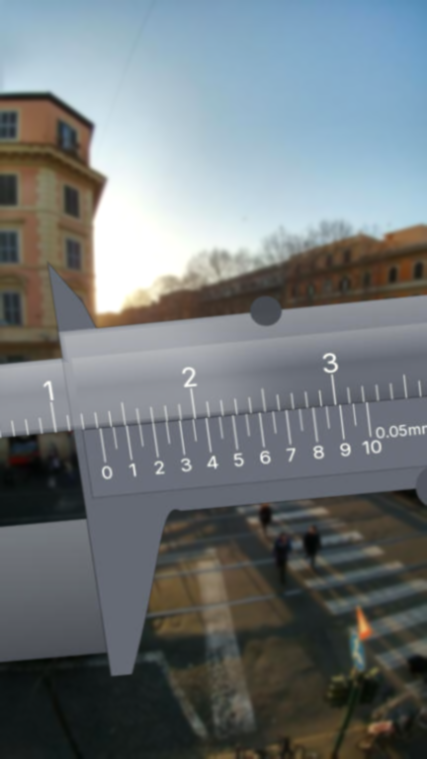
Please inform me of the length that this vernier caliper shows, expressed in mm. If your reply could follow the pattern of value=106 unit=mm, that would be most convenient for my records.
value=13.2 unit=mm
